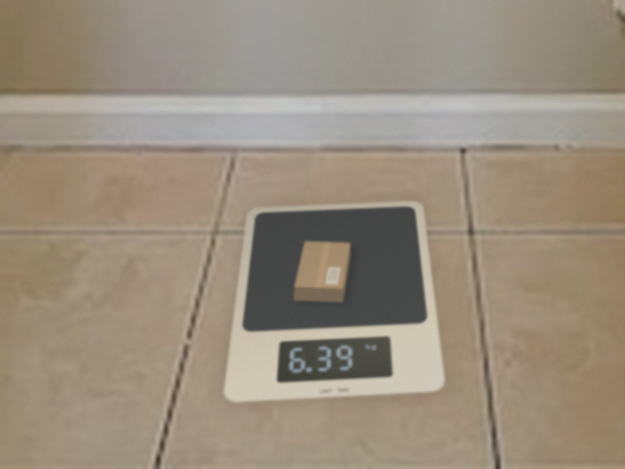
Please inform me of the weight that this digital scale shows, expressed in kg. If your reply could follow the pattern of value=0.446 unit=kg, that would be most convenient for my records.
value=6.39 unit=kg
